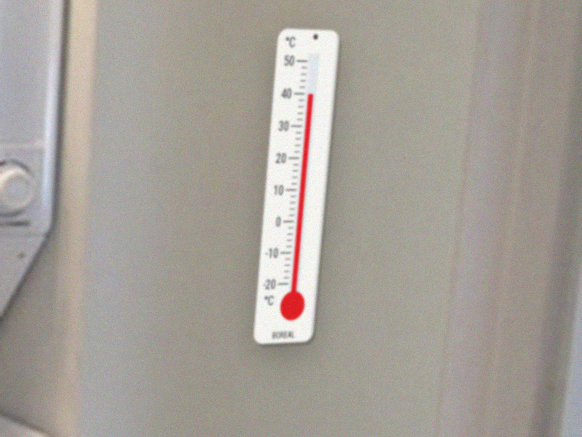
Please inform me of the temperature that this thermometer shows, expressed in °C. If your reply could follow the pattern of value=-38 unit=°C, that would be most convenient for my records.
value=40 unit=°C
